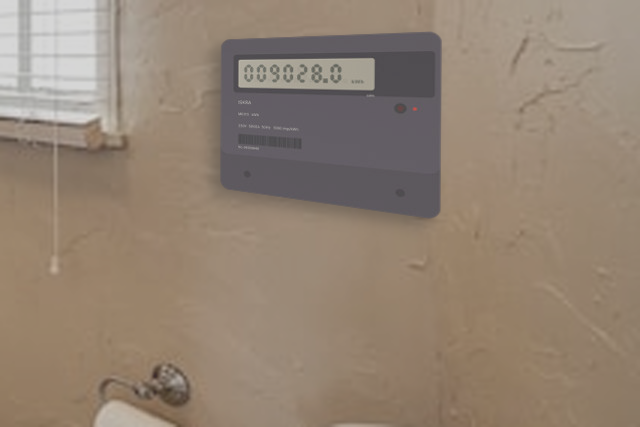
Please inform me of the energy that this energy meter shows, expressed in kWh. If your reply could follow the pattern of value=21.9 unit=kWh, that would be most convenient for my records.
value=9028.0 unit=kWh
